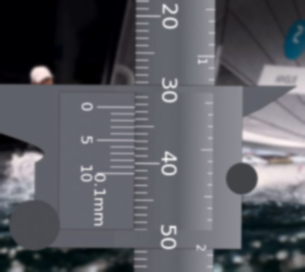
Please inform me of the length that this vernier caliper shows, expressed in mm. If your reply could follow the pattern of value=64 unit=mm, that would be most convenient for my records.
value=32.4 unit=mm
